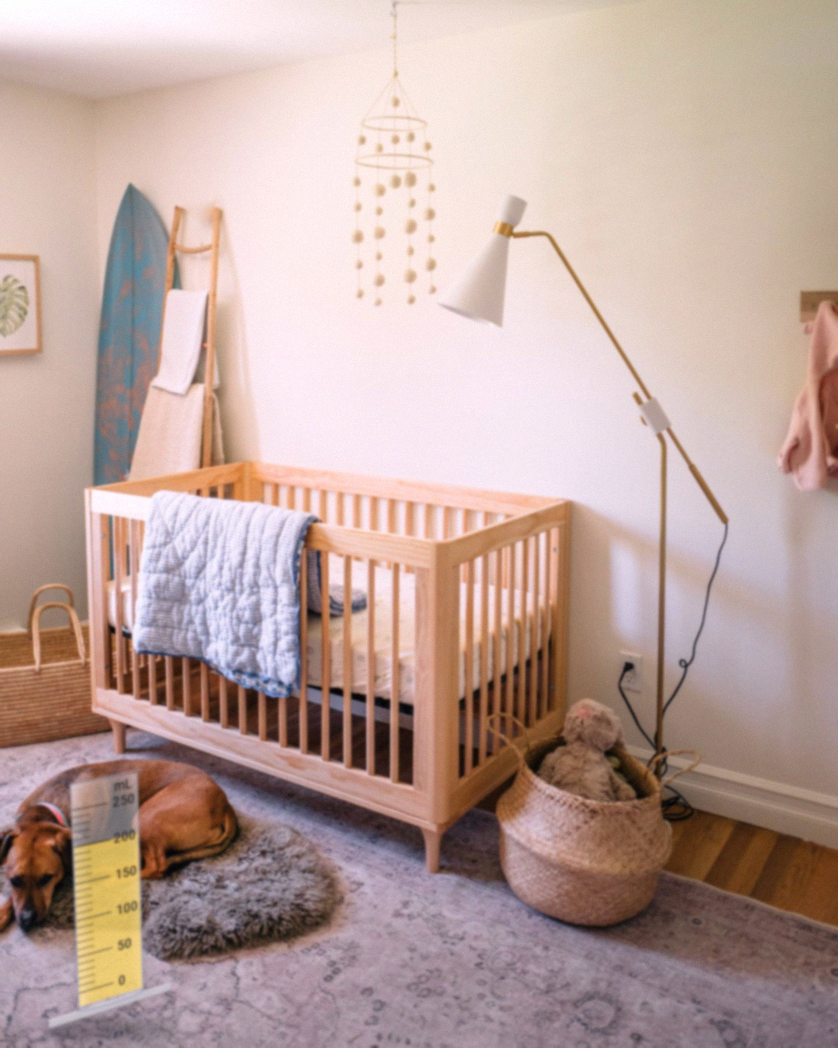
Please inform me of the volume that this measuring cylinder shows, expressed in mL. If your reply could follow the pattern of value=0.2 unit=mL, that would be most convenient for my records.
value=200 unit=mL
